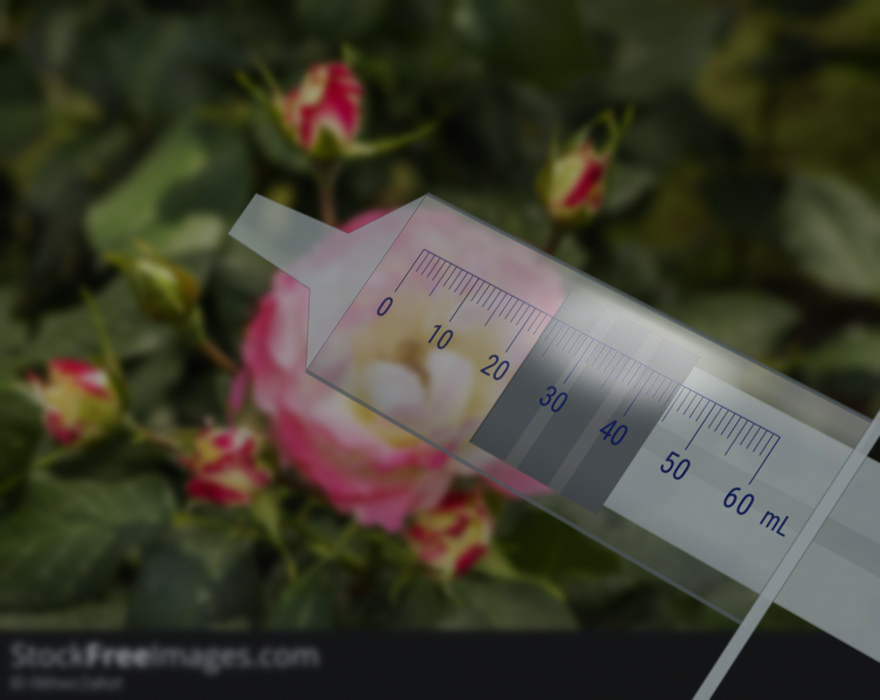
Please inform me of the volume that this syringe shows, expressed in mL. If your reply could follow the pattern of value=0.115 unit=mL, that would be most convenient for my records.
value=23 unit=mL
